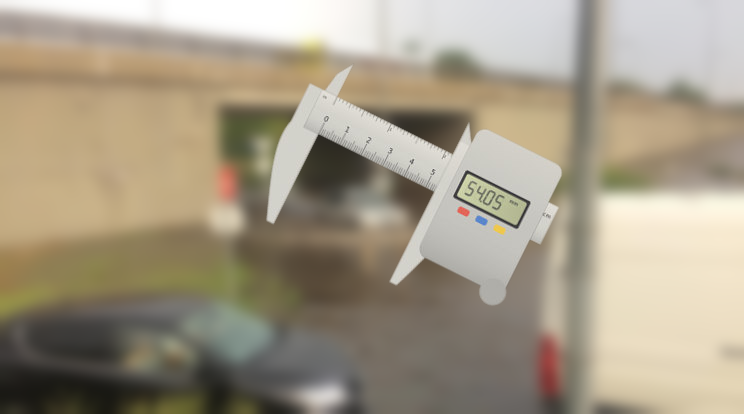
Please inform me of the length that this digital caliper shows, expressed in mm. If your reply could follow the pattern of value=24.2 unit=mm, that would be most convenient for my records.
value=54.05 unit=mm
